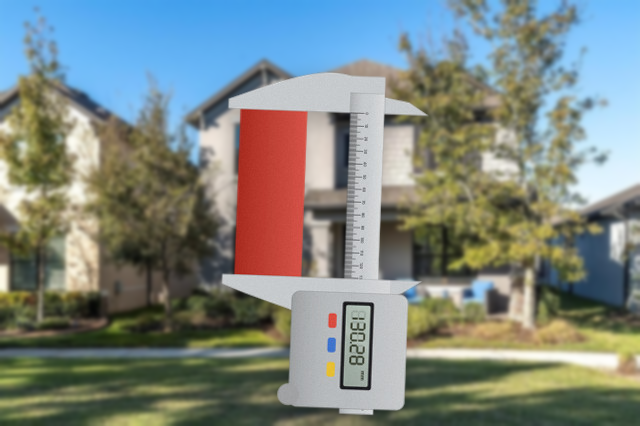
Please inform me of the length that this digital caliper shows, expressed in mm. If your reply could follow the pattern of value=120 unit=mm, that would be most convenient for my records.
value=130.28 unit=mm
